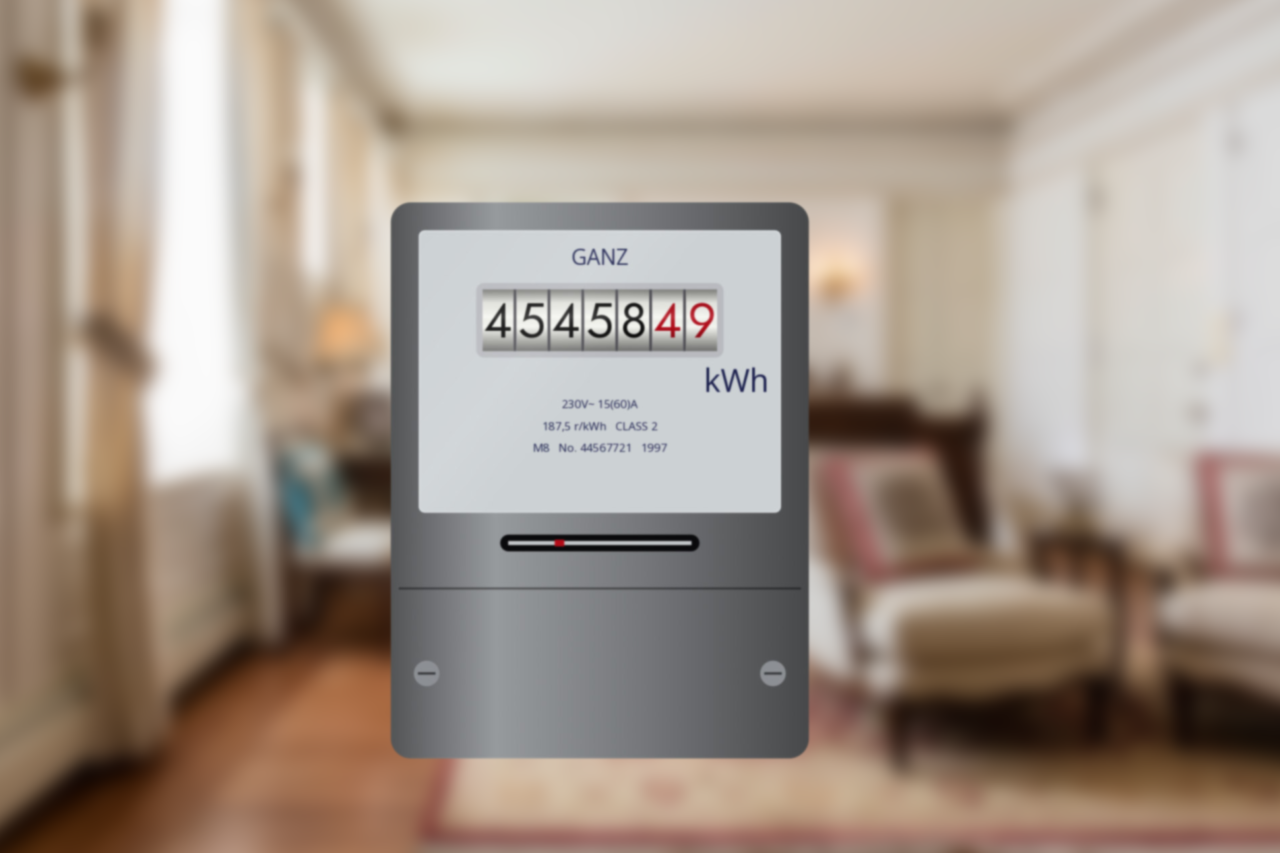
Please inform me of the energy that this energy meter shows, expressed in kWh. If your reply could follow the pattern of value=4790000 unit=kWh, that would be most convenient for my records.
value=45458.49 unit=kWh
